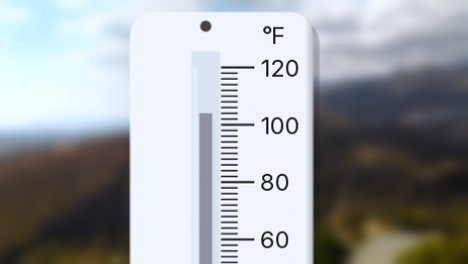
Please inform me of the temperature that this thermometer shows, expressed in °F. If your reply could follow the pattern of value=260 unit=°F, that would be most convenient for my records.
value=104 unit=°F
